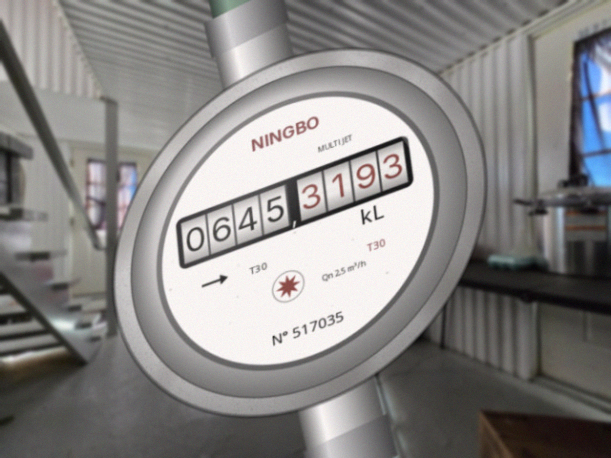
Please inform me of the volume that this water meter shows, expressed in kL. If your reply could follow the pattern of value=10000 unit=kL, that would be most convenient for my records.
value=645.3193 unit=kL
